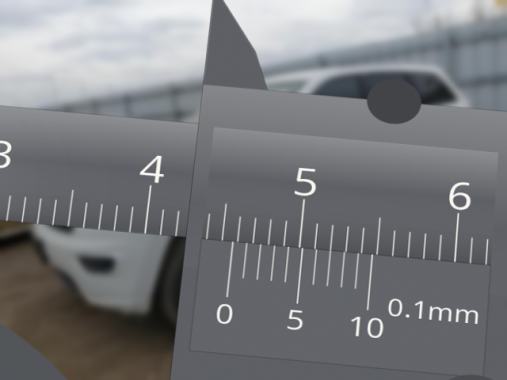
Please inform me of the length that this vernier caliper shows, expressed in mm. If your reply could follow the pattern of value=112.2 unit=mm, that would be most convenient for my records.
value=45.7 unit=mm
